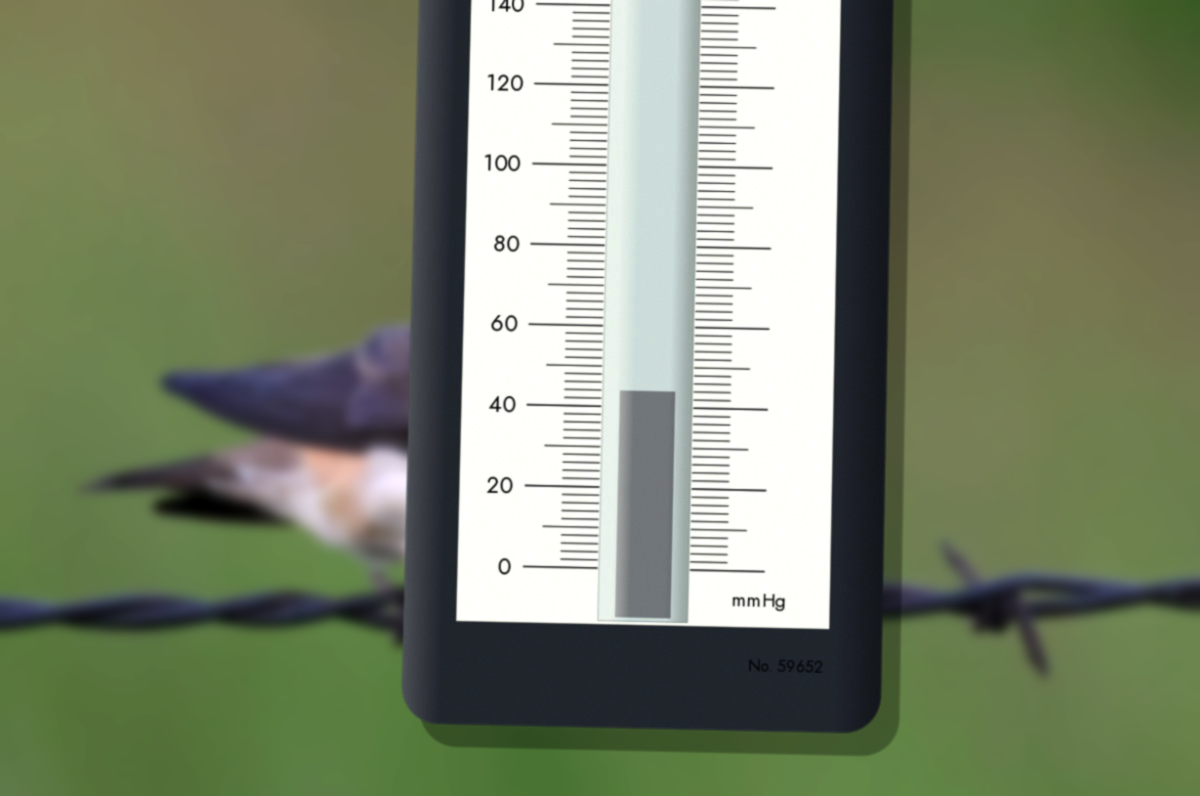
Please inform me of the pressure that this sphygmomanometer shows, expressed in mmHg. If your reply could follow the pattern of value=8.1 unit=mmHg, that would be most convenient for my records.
value=44 unit=mmHg
